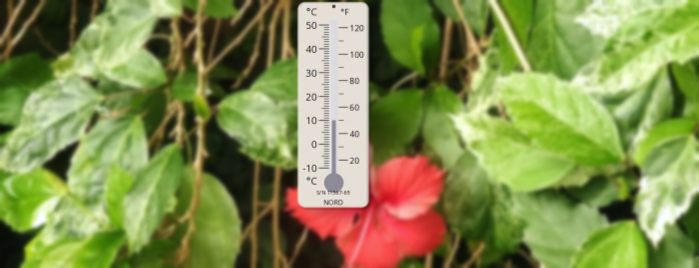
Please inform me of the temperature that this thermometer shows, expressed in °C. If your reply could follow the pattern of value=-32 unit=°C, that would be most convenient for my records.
value=10 unit=°C
